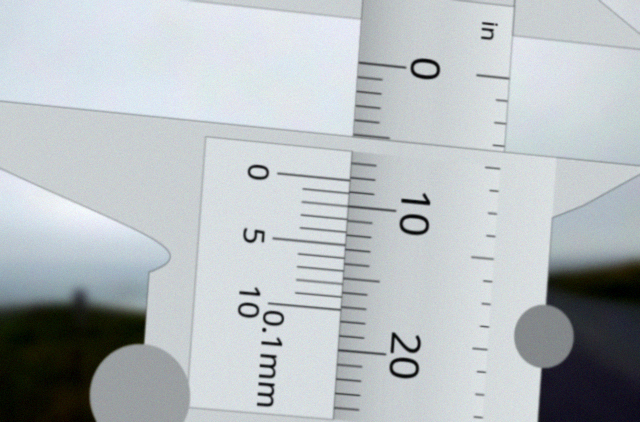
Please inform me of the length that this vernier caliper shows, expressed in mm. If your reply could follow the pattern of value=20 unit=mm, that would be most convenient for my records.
value=8.2 unit=mm
